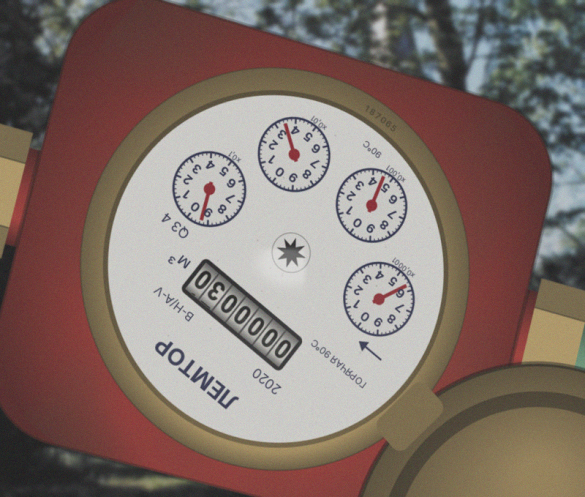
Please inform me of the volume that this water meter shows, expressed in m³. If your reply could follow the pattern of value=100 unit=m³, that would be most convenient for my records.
value=29.9345 unit=m³
